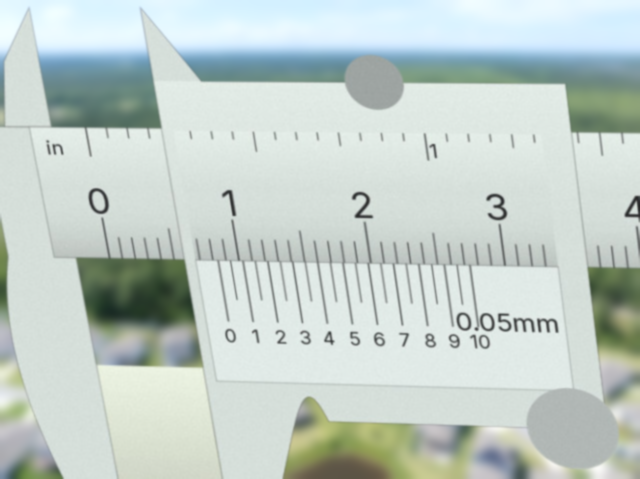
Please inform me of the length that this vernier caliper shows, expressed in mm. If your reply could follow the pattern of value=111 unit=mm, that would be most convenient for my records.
value=8.4 unit=mm
